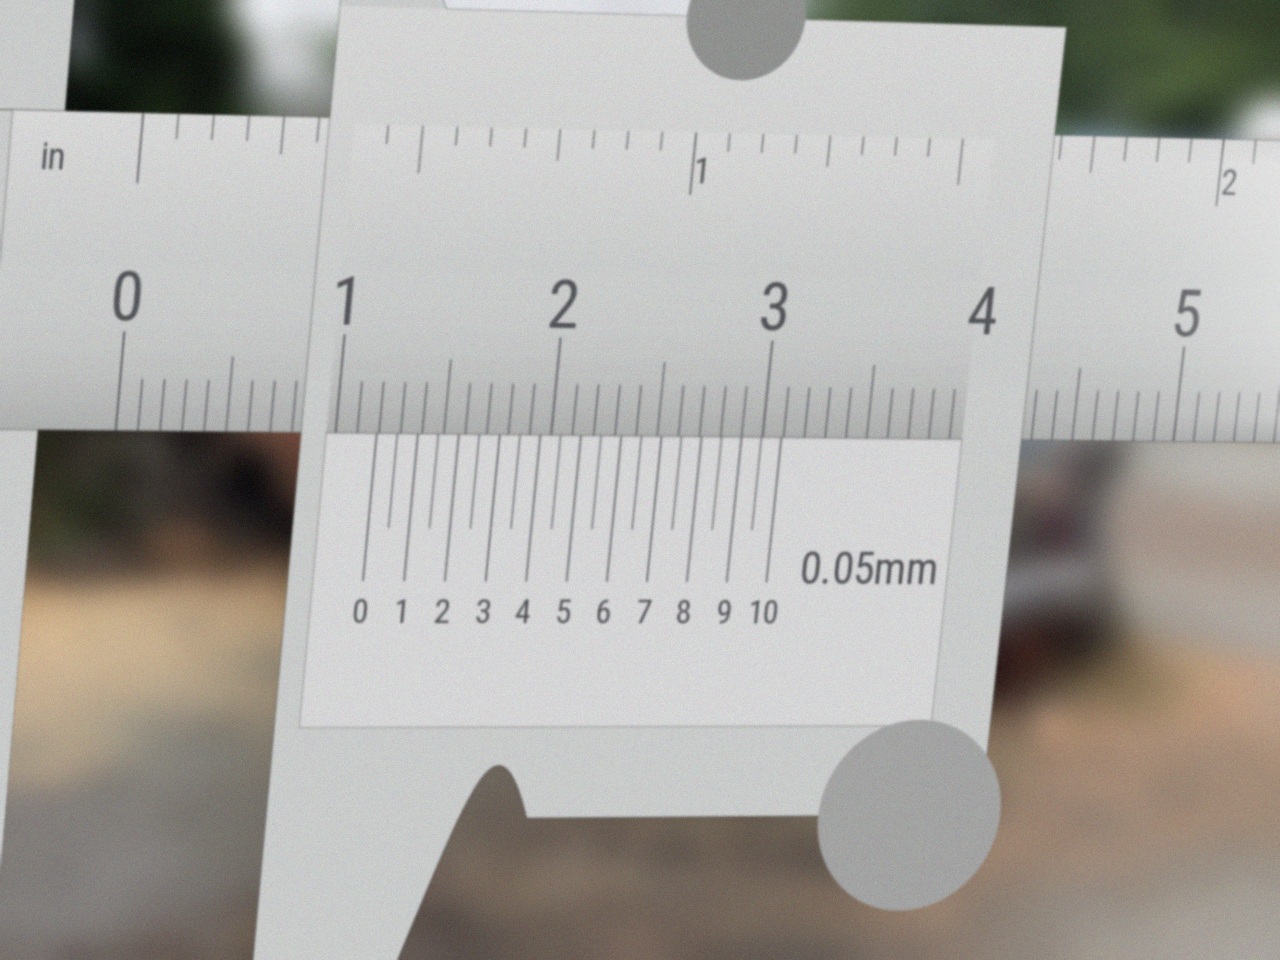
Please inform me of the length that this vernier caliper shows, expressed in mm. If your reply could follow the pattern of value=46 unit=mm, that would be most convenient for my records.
value=11.9 unit=mm
